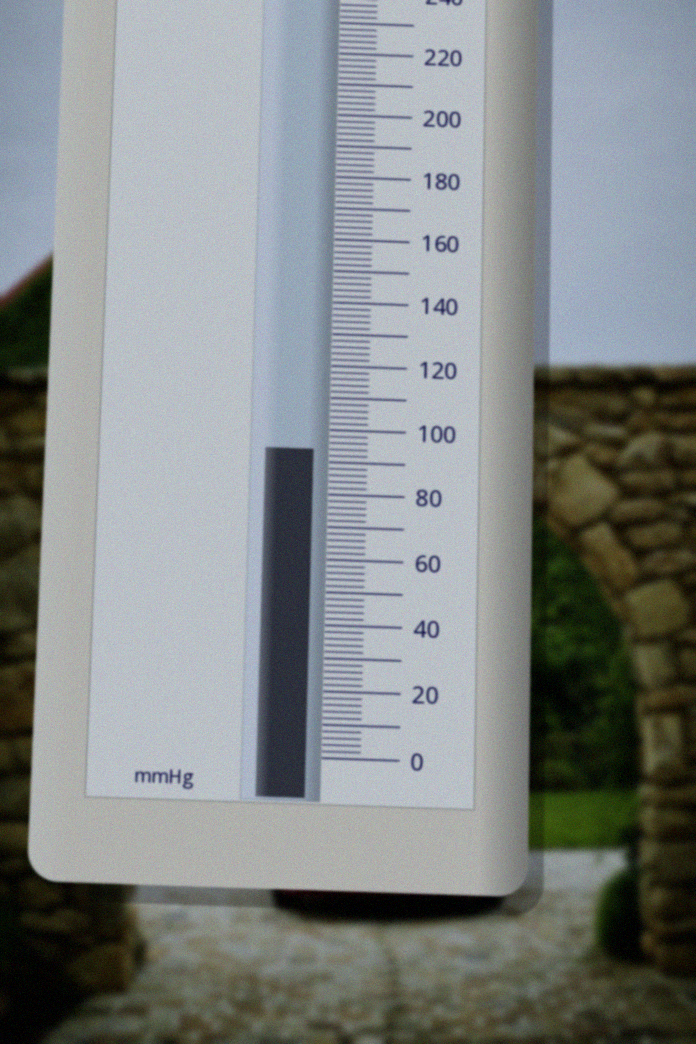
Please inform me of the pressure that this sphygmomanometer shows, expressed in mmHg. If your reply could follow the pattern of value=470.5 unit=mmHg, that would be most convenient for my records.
value=94 unit=mmHg
